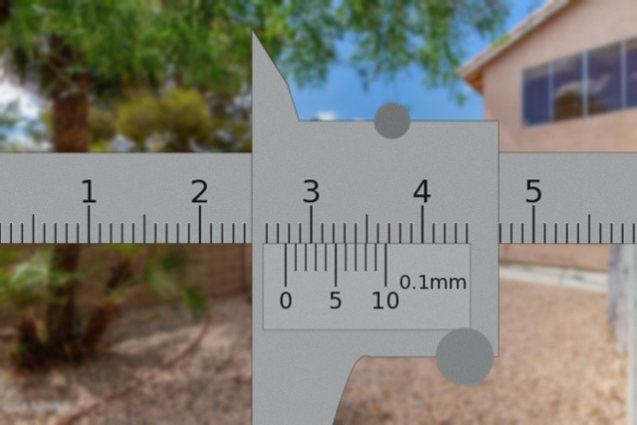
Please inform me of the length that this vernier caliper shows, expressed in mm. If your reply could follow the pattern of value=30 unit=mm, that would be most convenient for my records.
value=27.7 unit=mm
